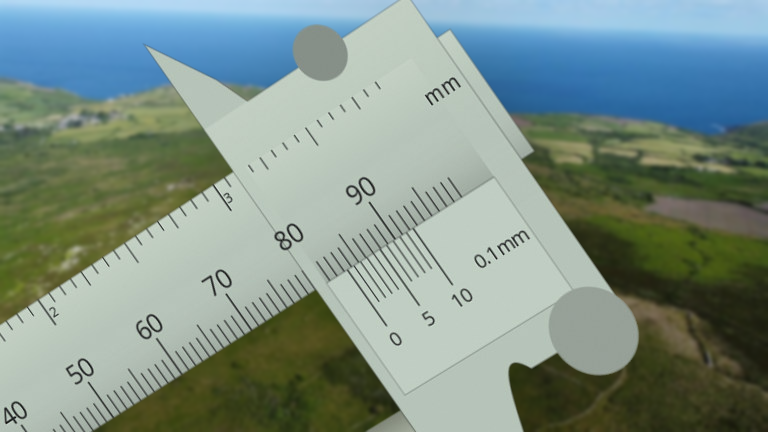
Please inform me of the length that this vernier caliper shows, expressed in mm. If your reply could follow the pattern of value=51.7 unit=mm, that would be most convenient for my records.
value=83.4 unit=mm
